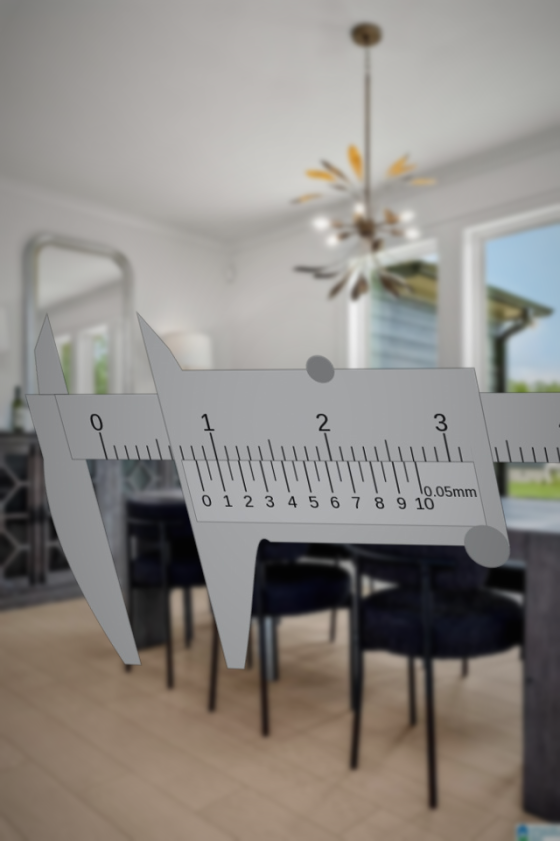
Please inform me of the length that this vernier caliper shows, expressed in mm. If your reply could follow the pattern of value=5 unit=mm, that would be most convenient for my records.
value=8.1 unit=mm
